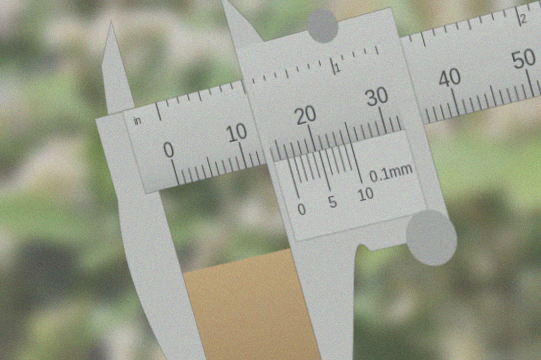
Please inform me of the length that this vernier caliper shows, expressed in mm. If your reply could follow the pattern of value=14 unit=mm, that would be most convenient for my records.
value=16.0 unit=mm
